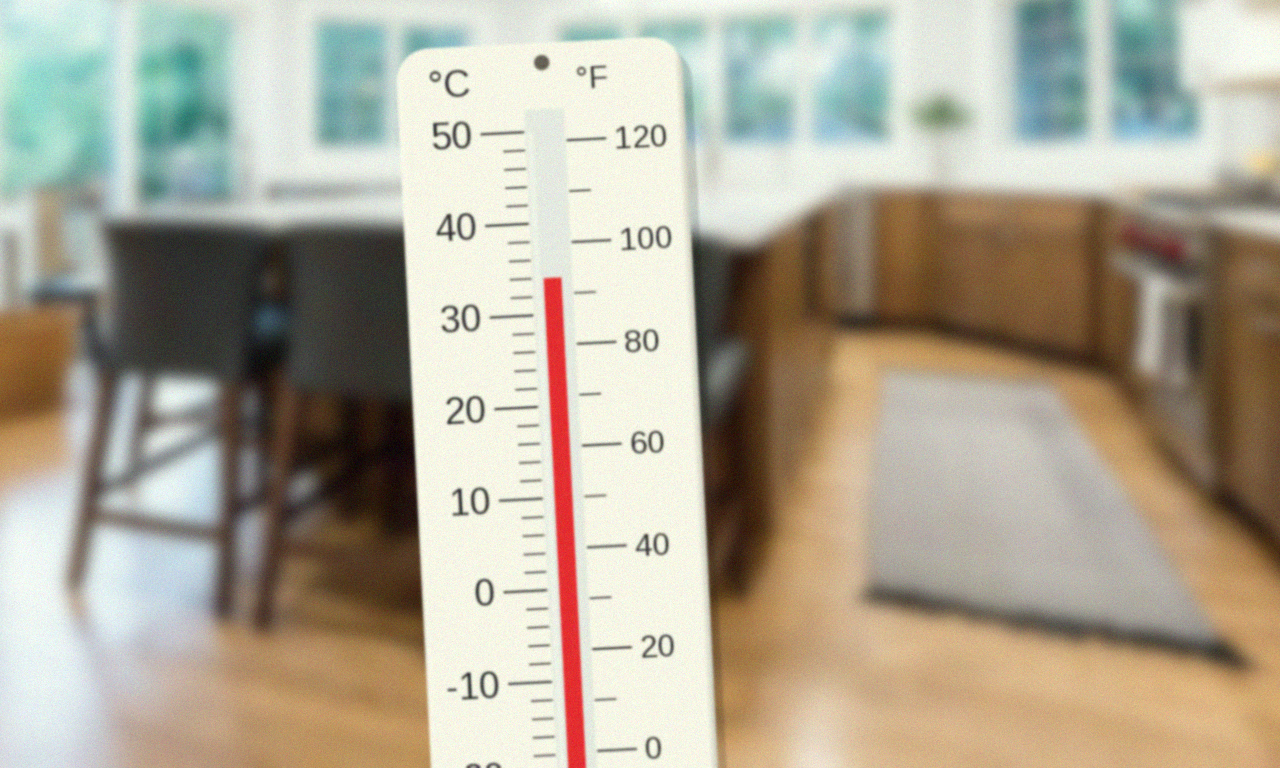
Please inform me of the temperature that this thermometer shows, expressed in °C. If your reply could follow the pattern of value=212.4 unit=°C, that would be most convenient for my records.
value=34 unit=°C
